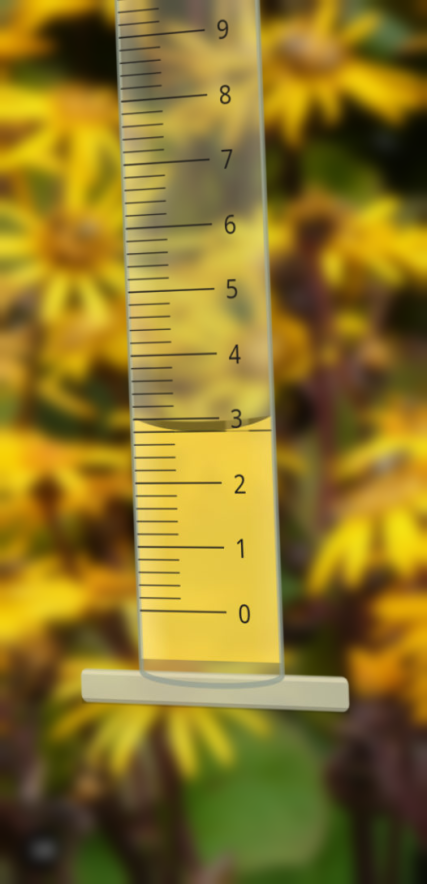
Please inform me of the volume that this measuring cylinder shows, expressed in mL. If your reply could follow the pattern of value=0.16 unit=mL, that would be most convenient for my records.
value=2.8 unit=mL
